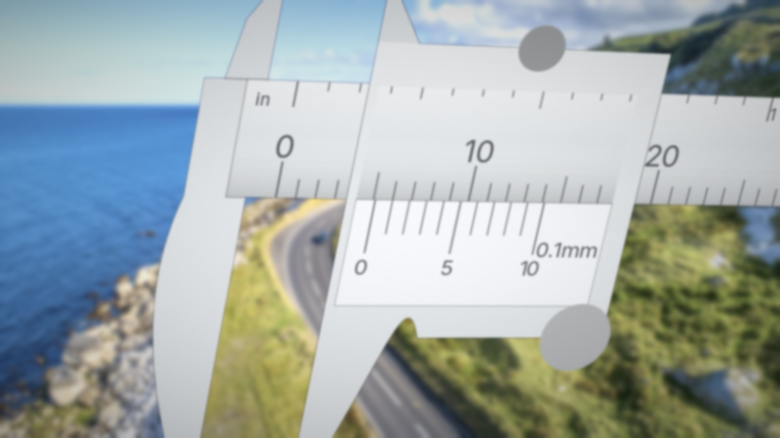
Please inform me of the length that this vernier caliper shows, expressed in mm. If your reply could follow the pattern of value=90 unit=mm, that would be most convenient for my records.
value=5.1 unit=mm
